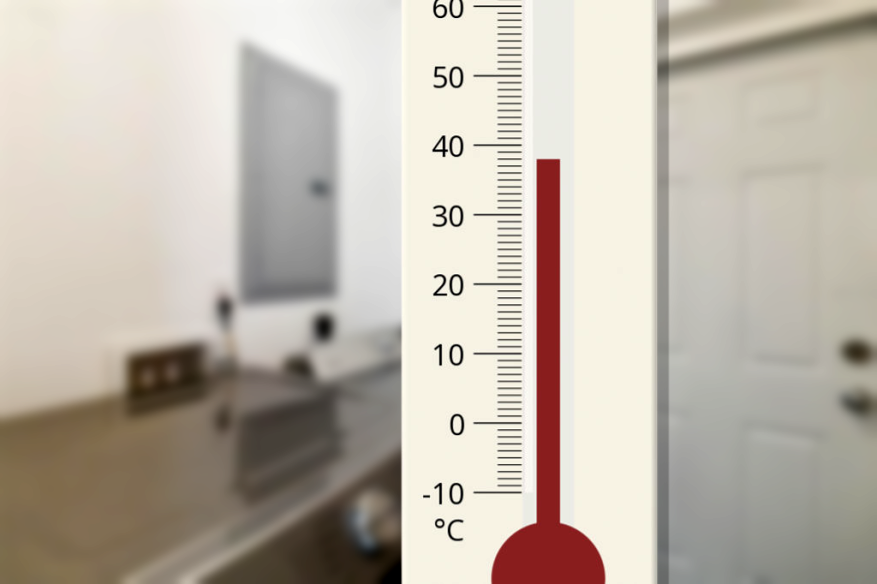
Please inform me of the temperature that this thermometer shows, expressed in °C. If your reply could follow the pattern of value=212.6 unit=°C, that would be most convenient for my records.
value=38 unit=°C
